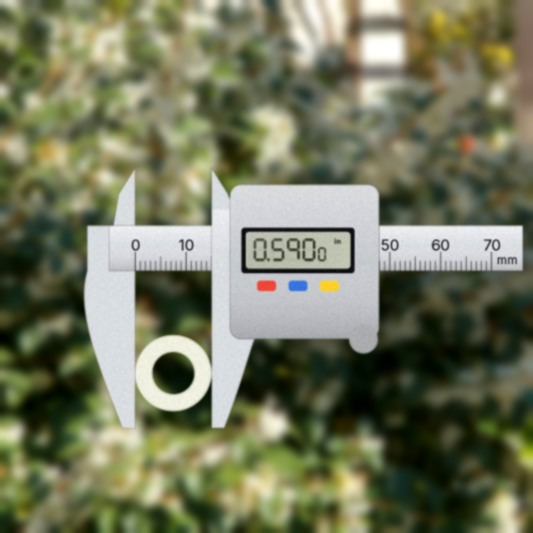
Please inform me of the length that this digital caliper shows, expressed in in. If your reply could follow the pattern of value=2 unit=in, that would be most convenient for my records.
value=0.5900 unit=in
